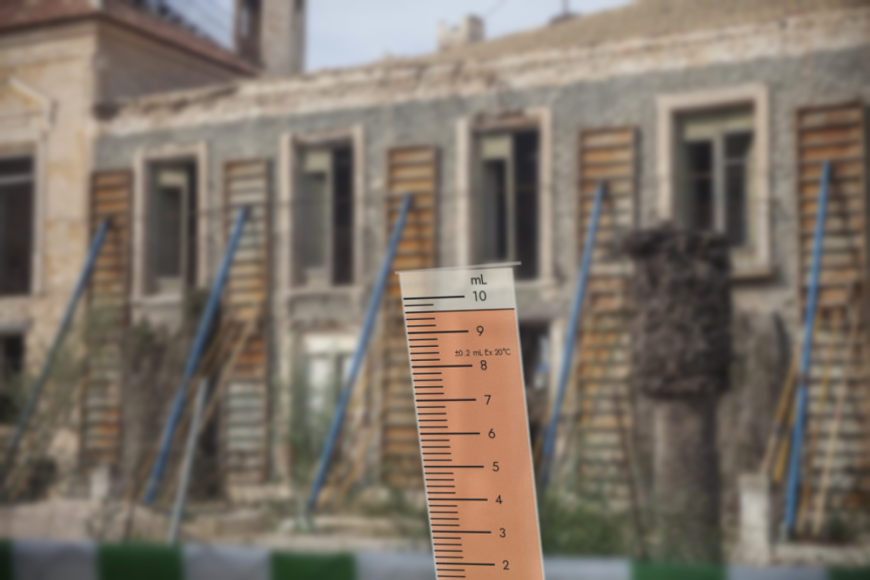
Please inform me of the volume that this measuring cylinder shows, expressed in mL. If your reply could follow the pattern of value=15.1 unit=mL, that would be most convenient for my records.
value=9.6 unit=mL
